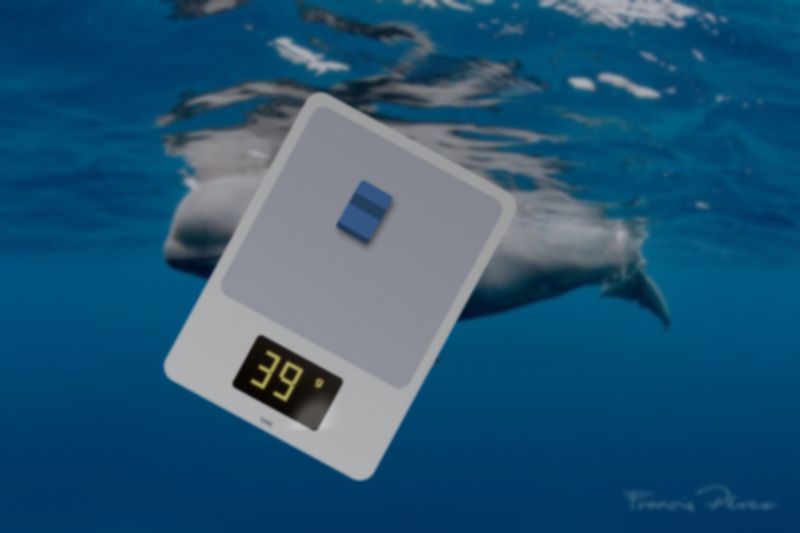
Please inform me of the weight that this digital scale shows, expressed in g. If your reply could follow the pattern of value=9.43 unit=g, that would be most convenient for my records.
value=39 unit=g
